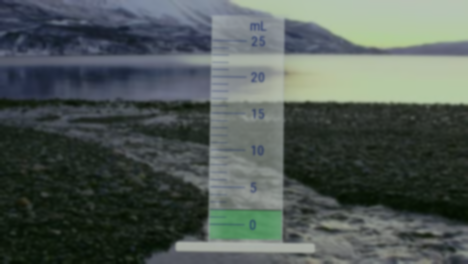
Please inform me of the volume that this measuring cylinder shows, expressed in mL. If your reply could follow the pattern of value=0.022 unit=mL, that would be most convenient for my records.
value=2 unit=mL
